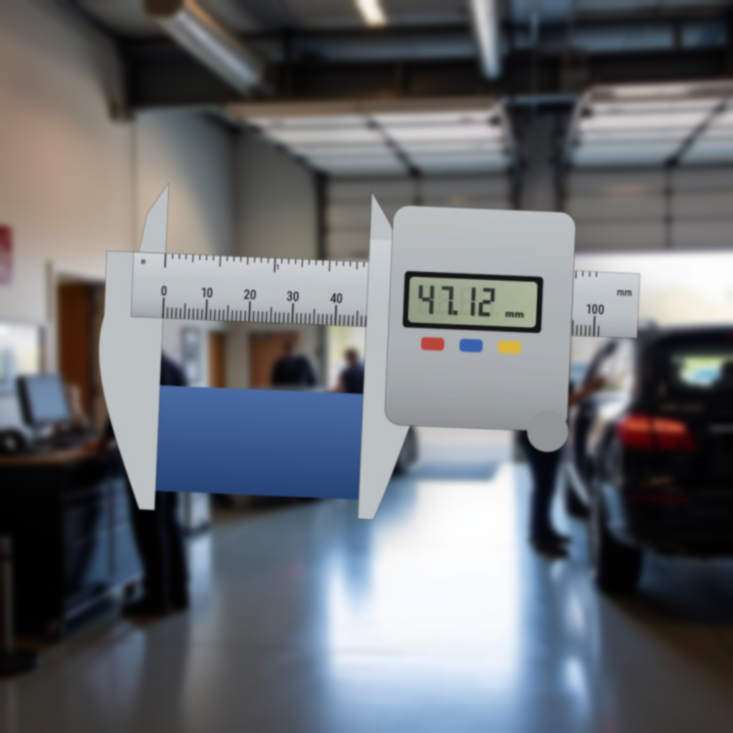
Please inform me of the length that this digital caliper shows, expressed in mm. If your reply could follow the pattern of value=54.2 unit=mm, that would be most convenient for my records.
value=47.12 unit=mm
